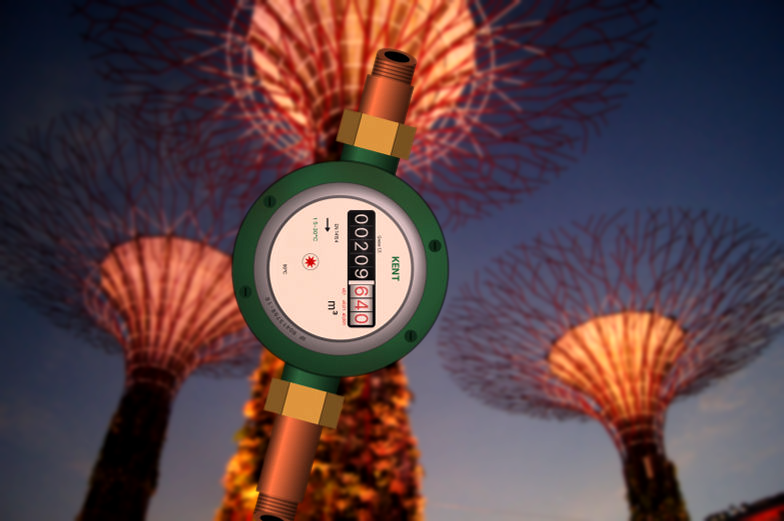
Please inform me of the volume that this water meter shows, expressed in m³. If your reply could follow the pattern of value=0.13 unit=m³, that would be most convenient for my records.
value=209.640 unit=m³
